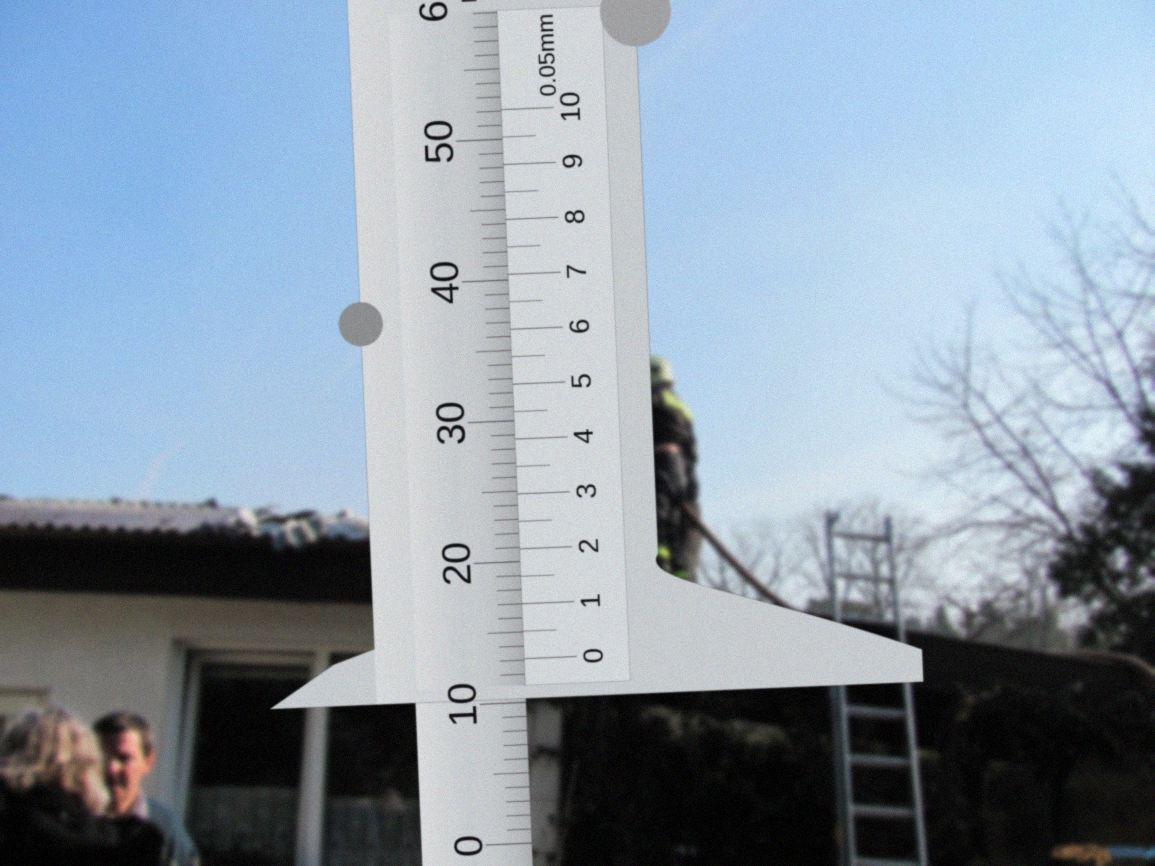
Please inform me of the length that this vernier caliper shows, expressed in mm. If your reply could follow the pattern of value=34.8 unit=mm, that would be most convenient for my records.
value=13.1 unit=mm
